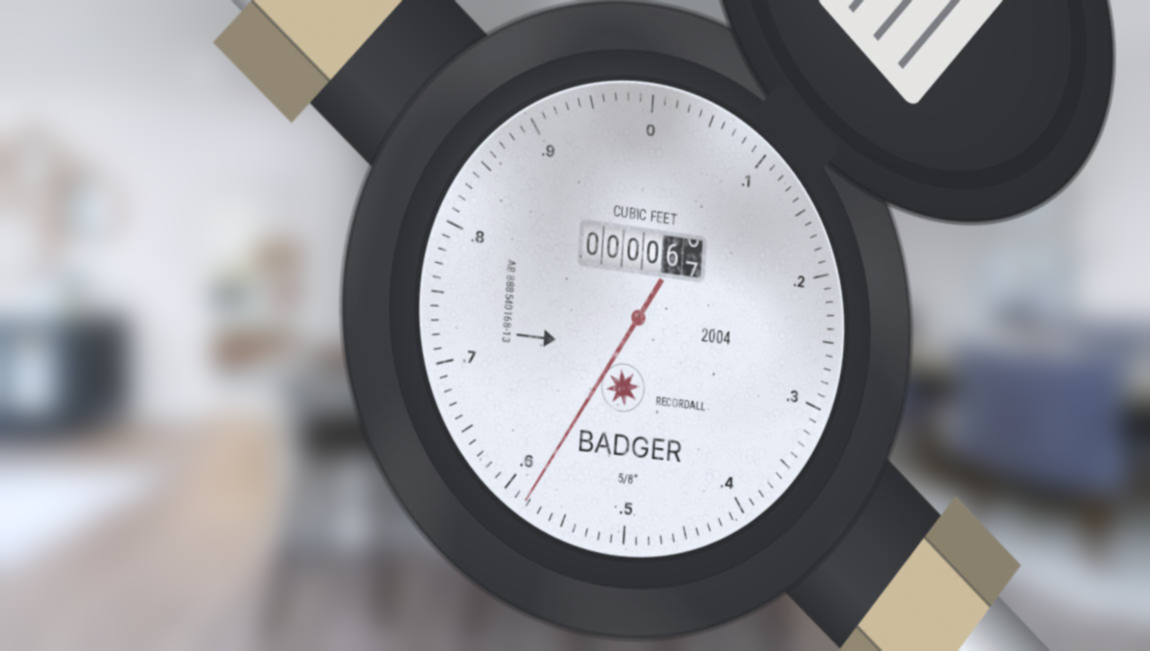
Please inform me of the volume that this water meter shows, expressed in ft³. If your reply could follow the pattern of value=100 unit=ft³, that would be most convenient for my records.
value=66.58 unit=ft³
